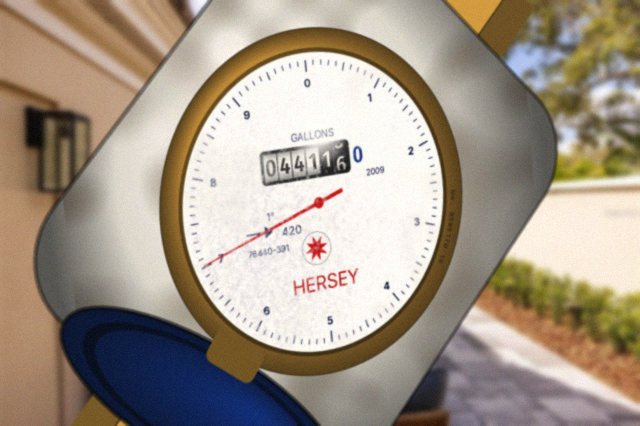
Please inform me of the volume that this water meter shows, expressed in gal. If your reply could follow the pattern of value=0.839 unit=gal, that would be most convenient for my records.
value=441157.0 unit=gal
